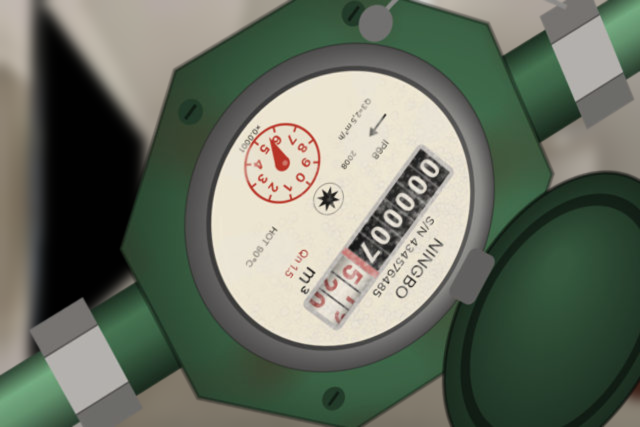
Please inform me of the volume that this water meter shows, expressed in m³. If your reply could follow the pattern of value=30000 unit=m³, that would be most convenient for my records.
value=7.5195 unit=m³
